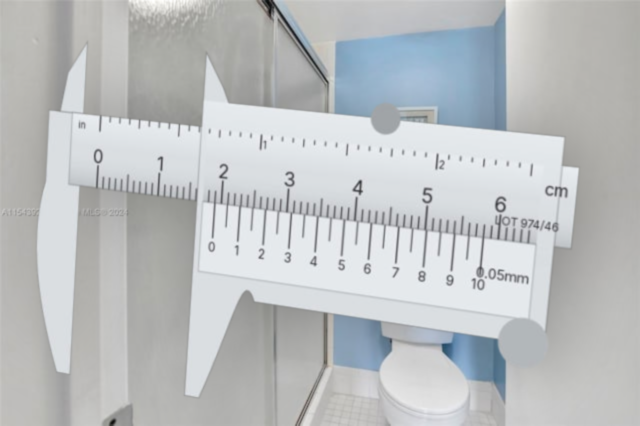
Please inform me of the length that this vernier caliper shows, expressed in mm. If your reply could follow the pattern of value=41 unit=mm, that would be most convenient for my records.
value=19.0 unit=mm
